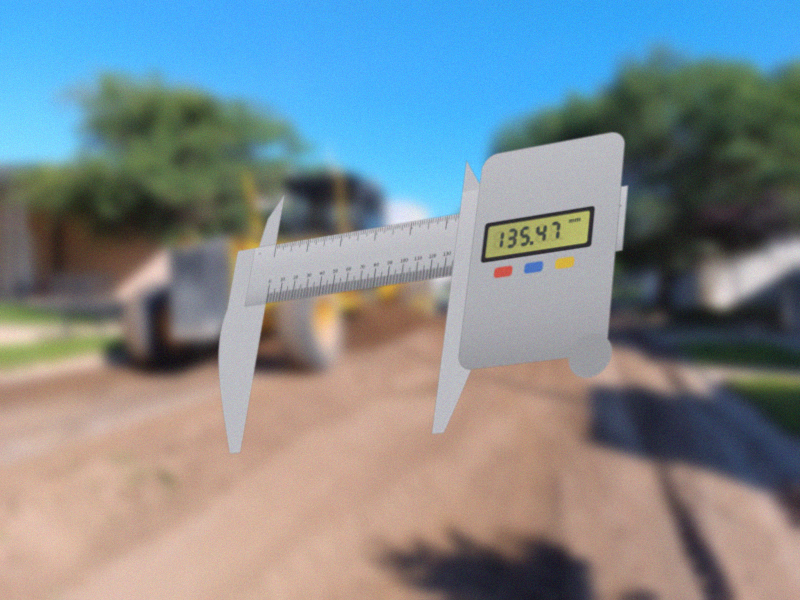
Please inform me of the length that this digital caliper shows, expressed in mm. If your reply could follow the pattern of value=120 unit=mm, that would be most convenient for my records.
value=135.47 unit=mm
